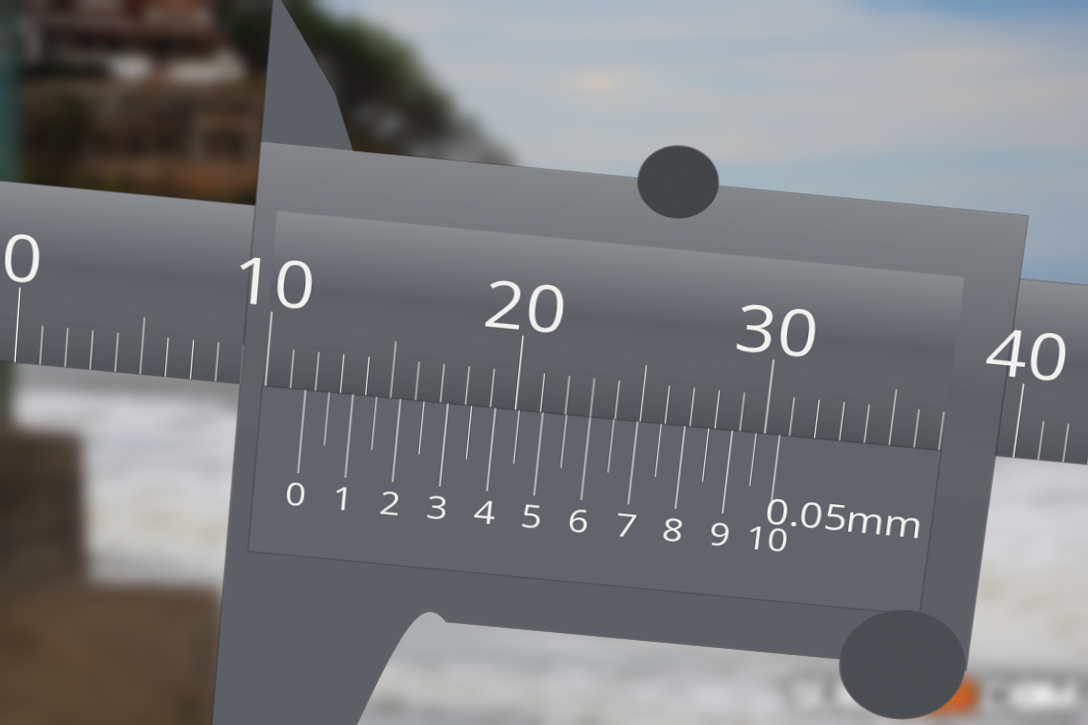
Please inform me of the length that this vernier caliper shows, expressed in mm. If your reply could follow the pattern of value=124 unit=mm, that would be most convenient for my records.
value=11.60 unit=mm
